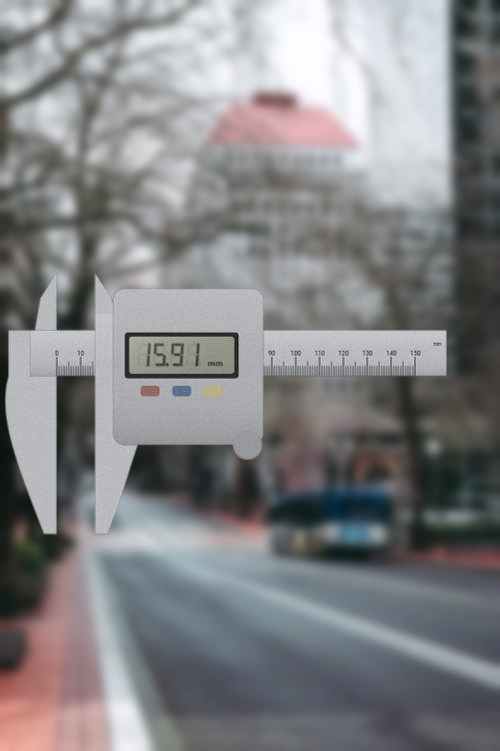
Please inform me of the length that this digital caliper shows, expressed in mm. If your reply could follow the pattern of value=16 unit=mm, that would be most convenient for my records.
value=15.91 unit=mm
